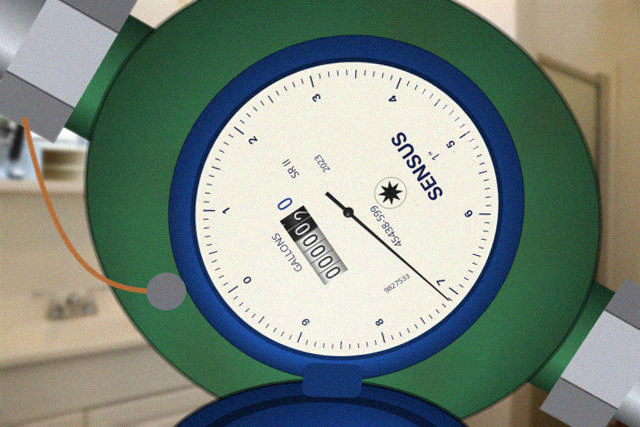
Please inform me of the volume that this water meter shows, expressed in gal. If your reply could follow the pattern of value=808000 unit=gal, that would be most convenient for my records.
value=17.1 unit=gal
